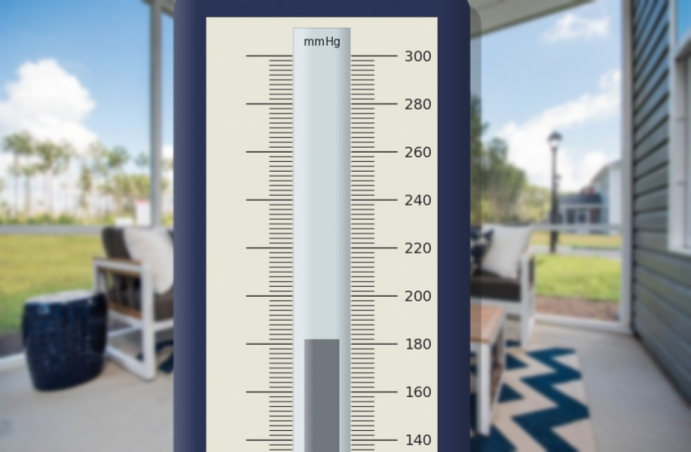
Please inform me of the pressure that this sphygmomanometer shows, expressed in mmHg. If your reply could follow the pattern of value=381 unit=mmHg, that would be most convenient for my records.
value=182 unit=mmHg
